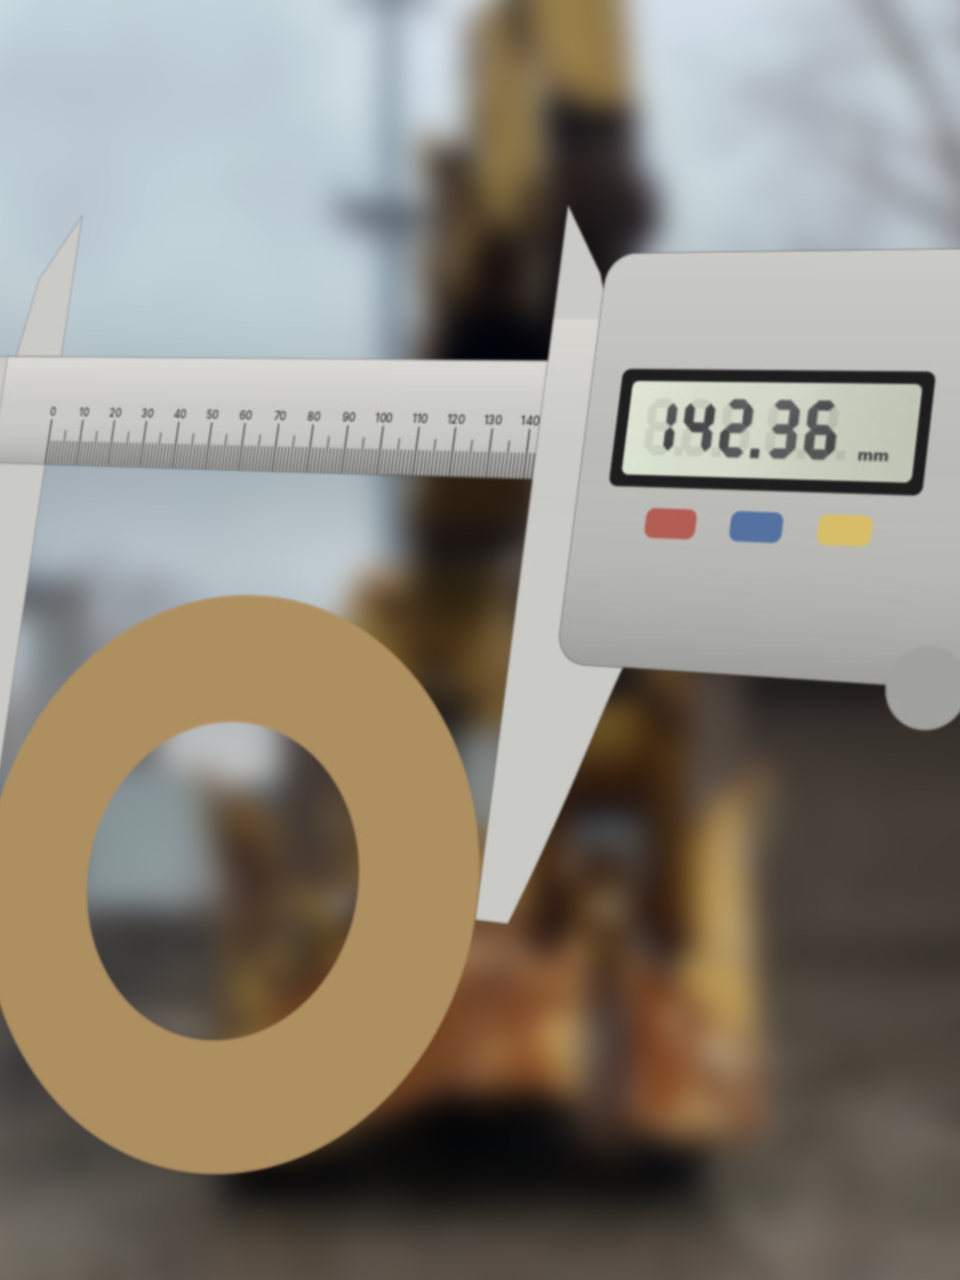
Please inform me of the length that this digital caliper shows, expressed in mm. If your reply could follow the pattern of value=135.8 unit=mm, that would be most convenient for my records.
value=142.36 unit=mm
